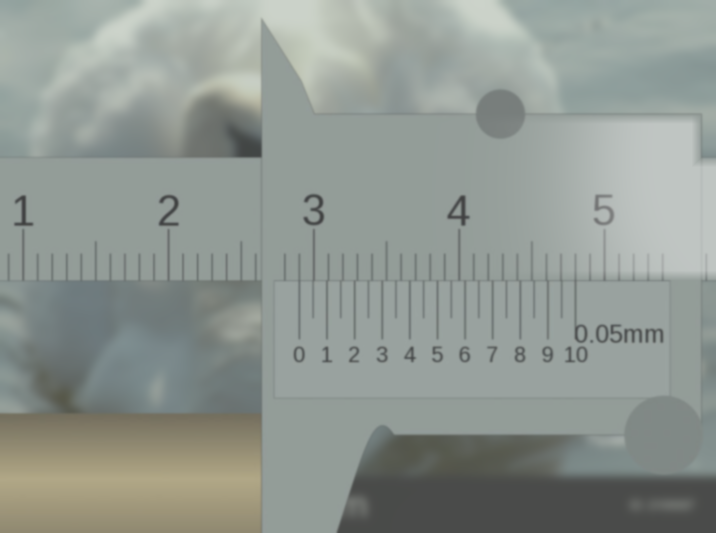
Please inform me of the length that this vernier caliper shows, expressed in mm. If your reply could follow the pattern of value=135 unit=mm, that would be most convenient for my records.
value=29.0 unit=mm
